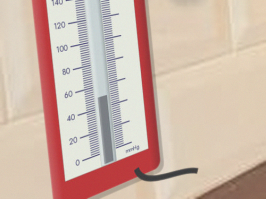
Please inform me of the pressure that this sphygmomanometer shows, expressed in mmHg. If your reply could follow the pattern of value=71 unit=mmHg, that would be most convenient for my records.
value=50 unit=mmHg
